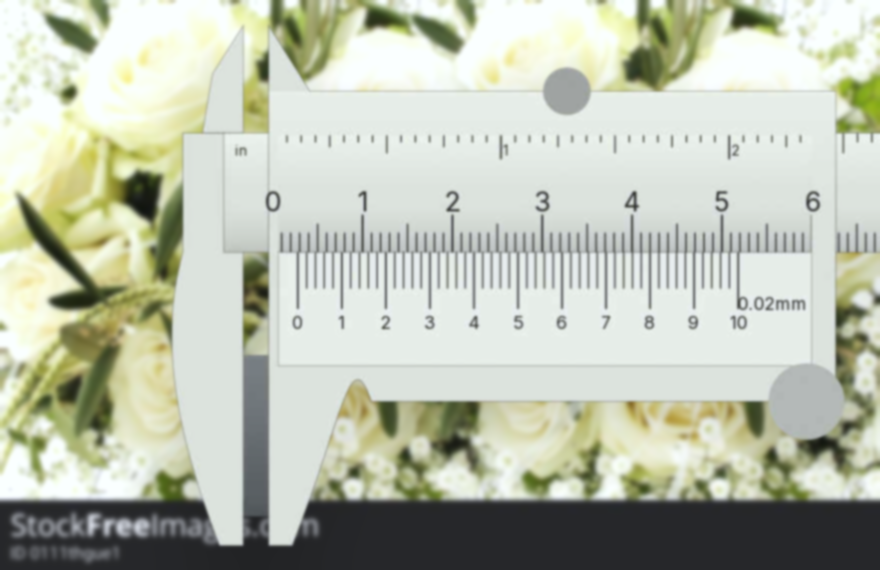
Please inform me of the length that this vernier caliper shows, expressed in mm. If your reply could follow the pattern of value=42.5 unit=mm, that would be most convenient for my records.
value=2.8 unit=mm
